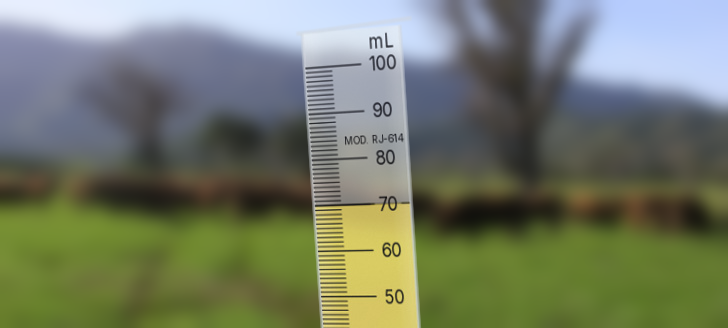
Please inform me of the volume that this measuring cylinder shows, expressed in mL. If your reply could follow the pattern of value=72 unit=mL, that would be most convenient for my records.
value=70 unit=mL
